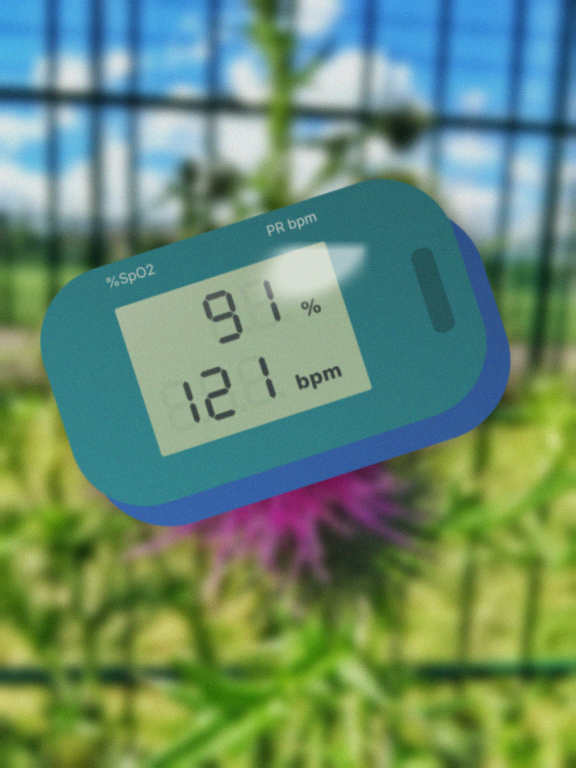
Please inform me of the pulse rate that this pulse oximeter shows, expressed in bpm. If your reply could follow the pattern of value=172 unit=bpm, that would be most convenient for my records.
value=121 unit=bpm
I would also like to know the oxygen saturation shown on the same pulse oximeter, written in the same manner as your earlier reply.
value=91 unit=%
